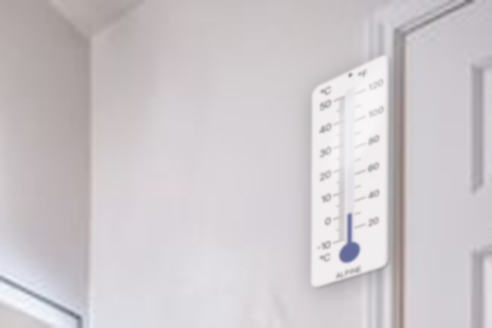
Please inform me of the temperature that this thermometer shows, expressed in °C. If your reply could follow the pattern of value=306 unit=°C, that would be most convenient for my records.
value=0 unit=°C
